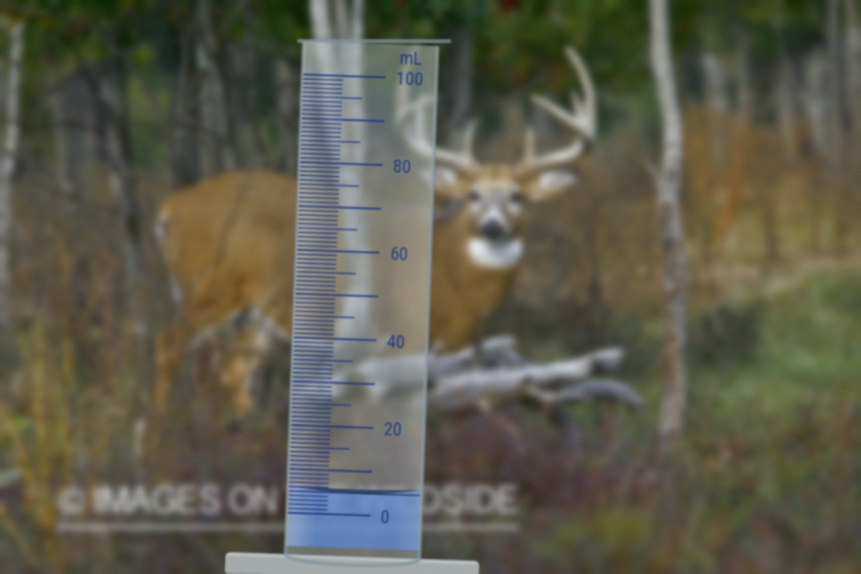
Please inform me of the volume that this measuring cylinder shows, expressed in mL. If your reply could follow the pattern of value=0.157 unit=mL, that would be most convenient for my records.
value=5 unit=mL
